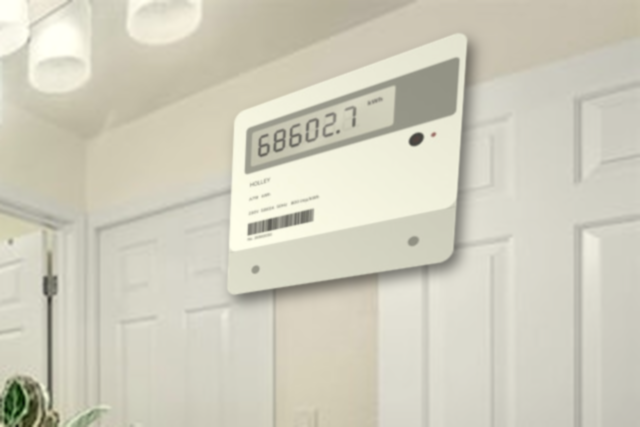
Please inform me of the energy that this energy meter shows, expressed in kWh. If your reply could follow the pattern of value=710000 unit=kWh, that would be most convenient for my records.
value=68602.7 unit=kWh
